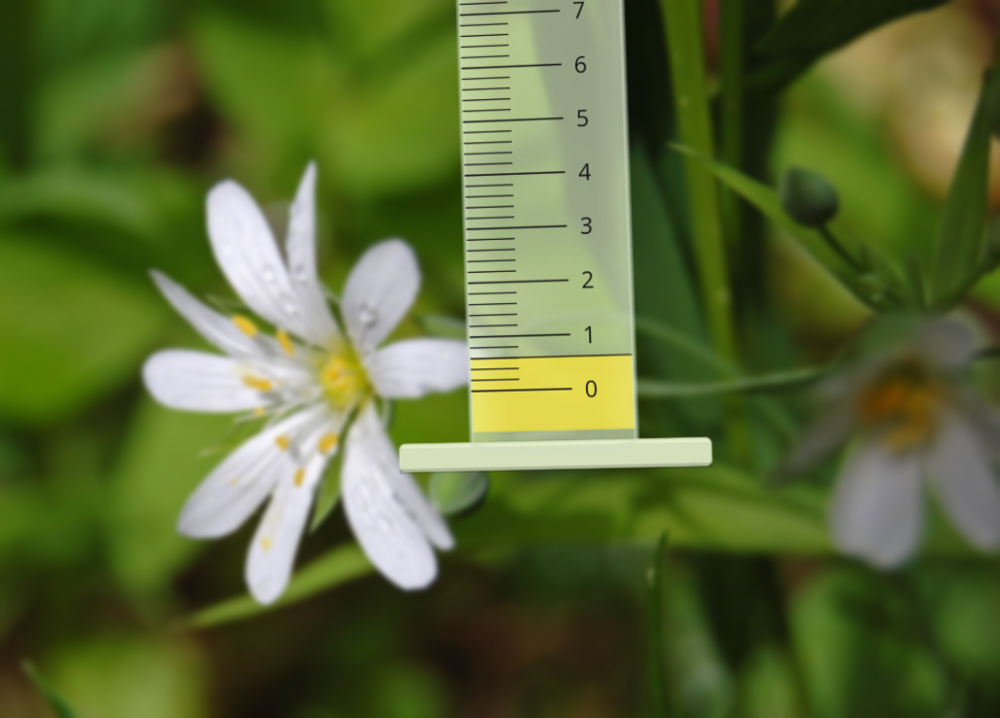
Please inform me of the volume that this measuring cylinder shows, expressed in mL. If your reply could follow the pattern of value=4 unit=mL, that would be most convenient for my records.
value=0.6 unit=mL
